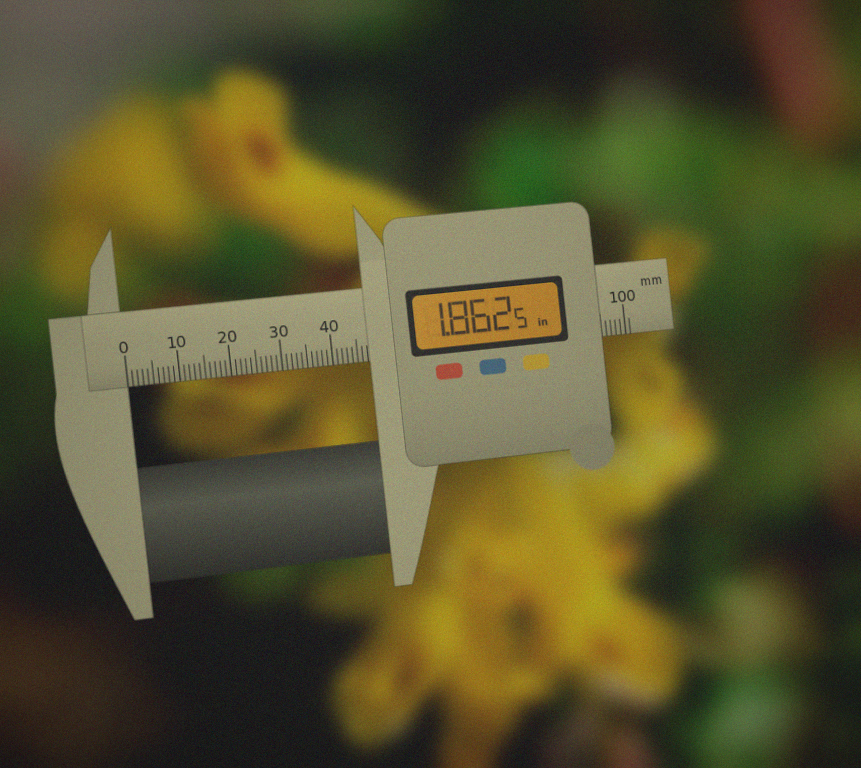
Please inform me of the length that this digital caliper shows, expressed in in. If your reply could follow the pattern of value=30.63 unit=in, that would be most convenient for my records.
value=1.8625 unit=in
